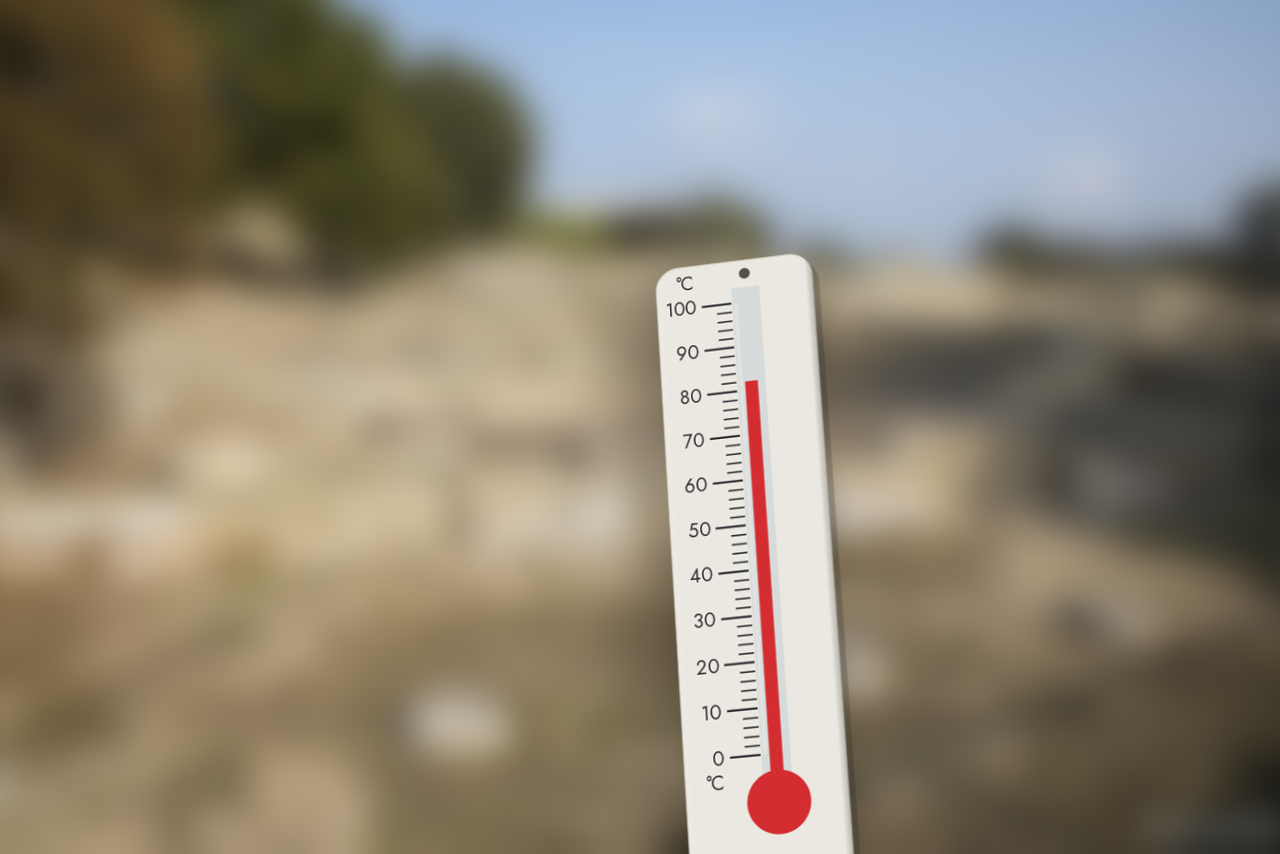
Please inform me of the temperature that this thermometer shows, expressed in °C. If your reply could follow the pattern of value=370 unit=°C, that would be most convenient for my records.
value=82 unit=°C
